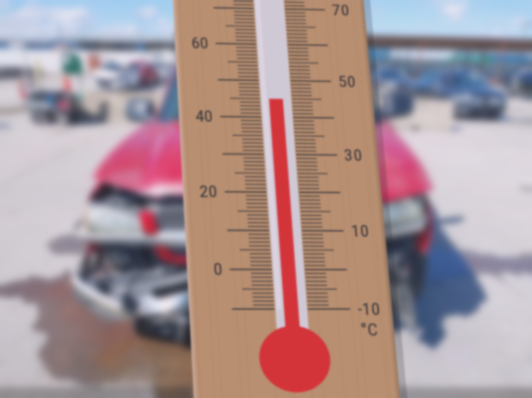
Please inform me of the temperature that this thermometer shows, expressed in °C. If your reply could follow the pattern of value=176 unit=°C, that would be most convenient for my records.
value=45 unit=°C
